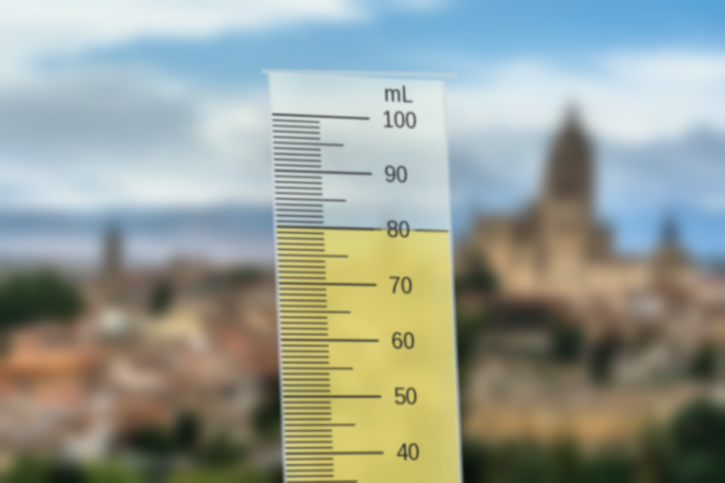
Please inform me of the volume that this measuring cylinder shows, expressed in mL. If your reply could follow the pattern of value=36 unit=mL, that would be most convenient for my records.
value=80 unit=mL
